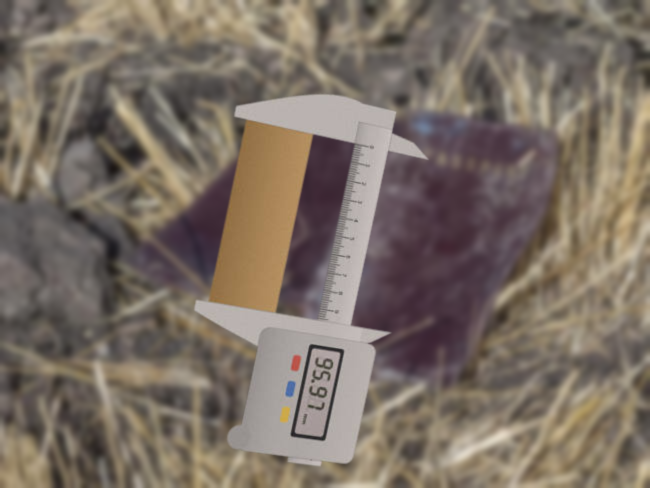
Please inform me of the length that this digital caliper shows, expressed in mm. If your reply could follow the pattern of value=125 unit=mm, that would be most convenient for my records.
value=95.97 unit=mm
